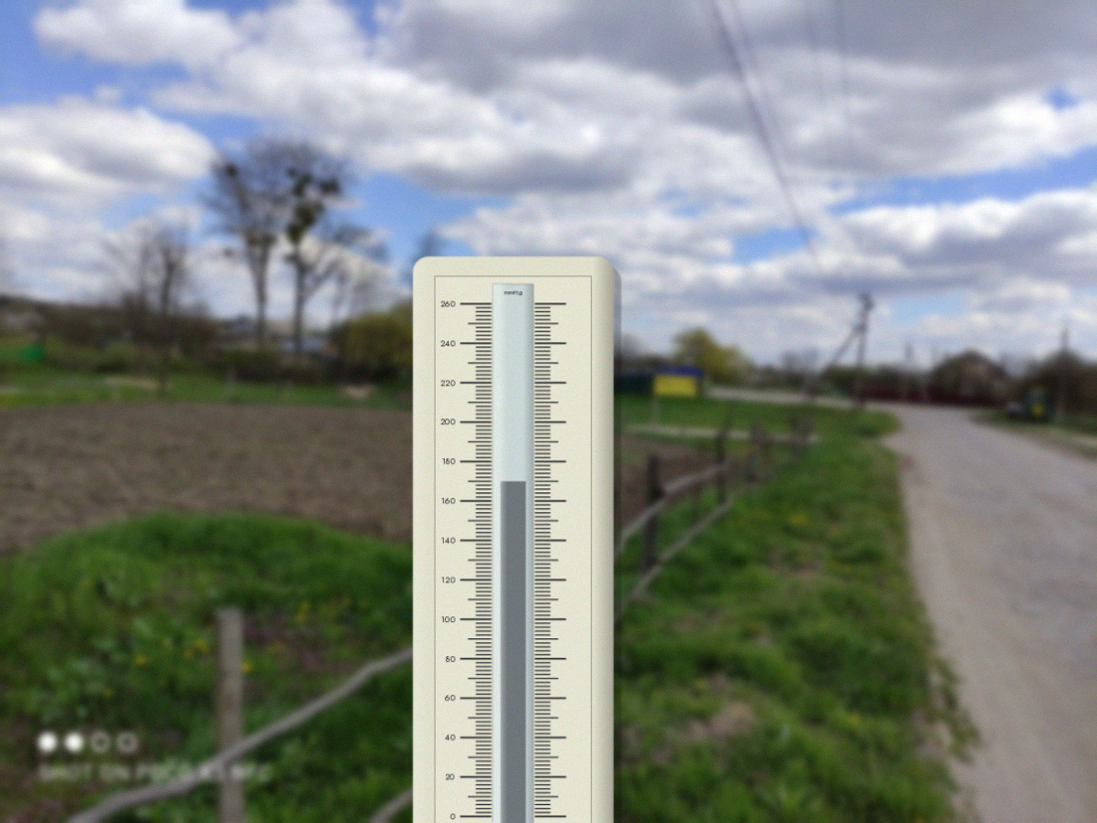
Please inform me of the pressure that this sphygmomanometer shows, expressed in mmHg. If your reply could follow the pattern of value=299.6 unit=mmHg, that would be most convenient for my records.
value=170 unit=mmHg
